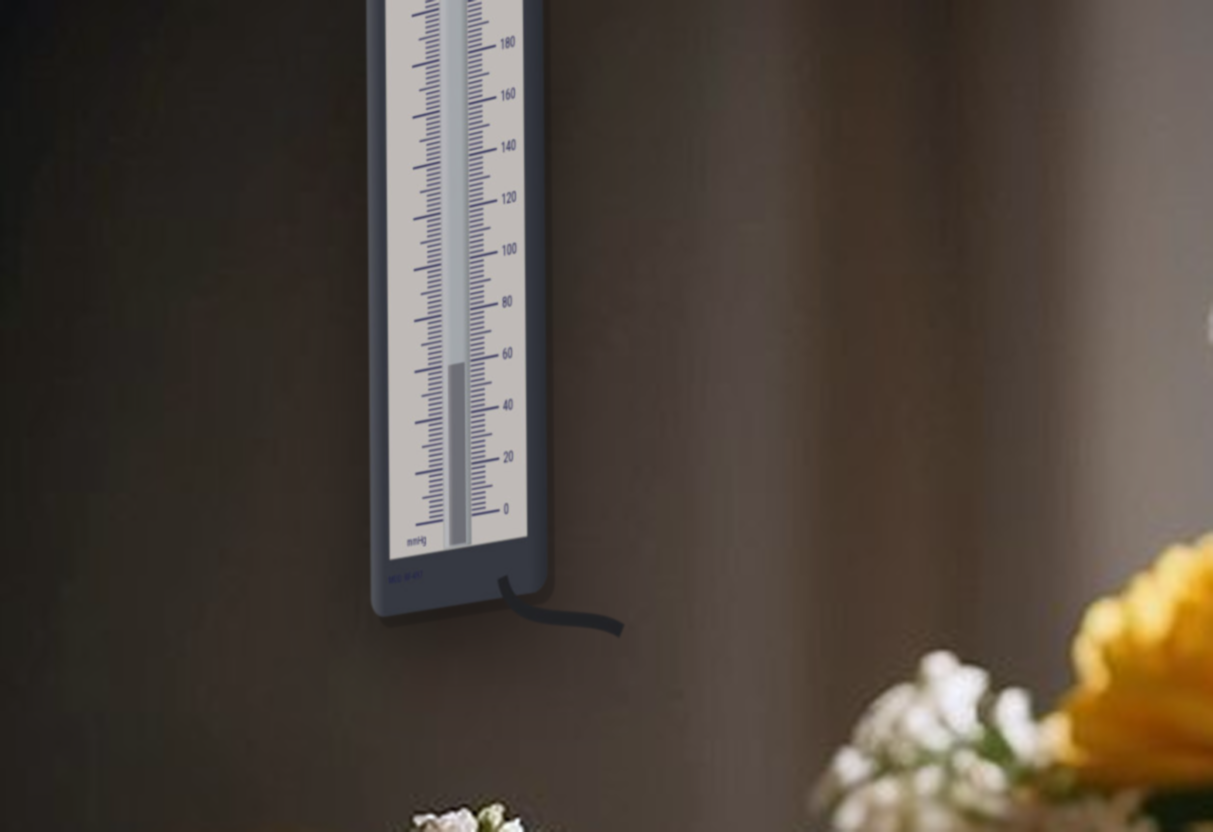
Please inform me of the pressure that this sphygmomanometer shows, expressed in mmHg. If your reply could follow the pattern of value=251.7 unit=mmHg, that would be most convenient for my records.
value=60 unit=mmHg
